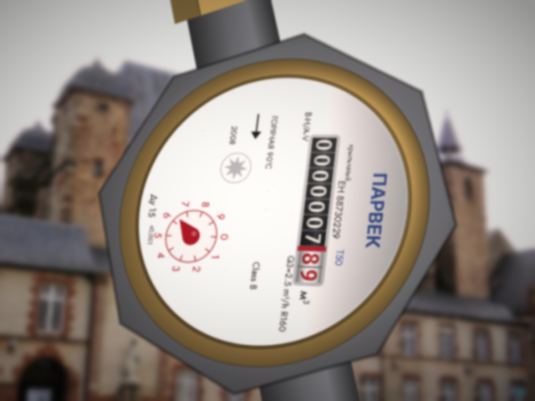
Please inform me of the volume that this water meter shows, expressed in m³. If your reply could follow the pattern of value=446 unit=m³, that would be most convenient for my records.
value=7.896 unit=m³
